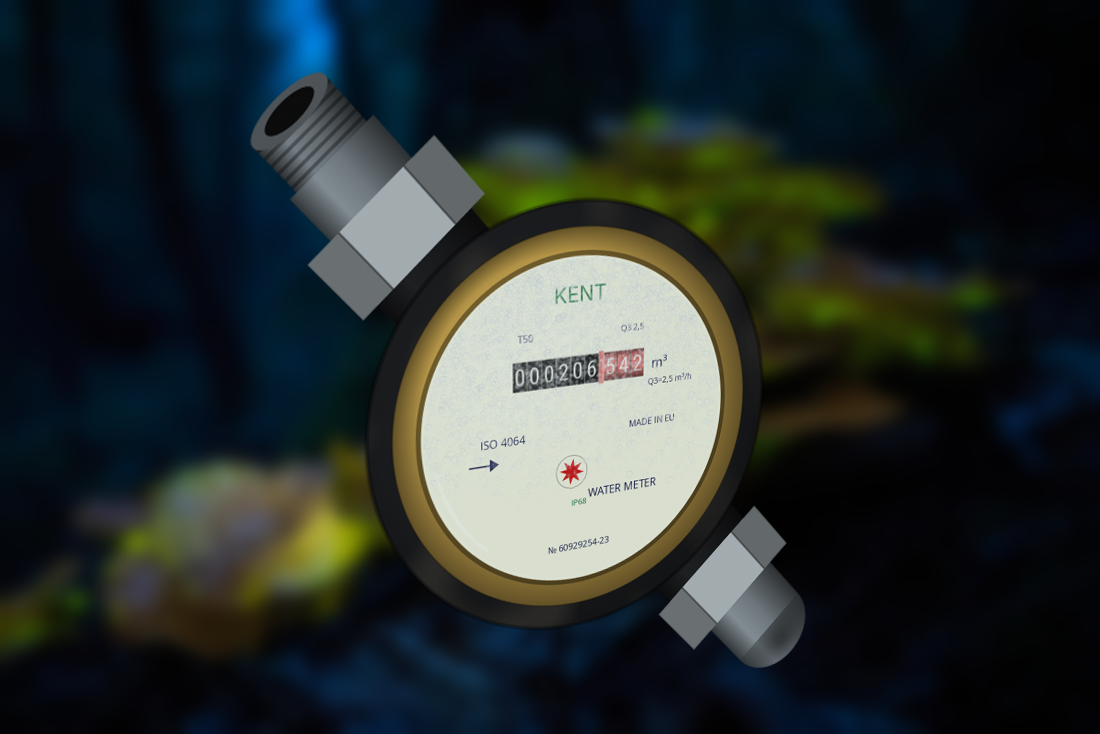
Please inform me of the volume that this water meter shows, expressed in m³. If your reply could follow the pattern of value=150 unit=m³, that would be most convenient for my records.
value=206.542 unit=m³
